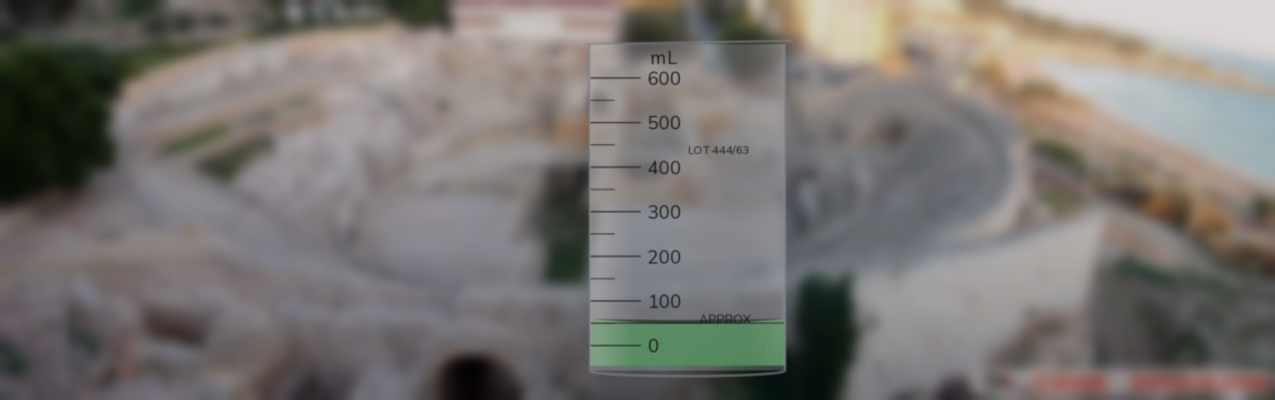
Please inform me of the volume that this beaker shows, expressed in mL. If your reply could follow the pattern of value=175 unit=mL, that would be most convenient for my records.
value=50 unit=mL
